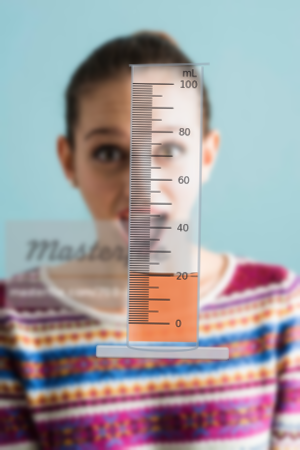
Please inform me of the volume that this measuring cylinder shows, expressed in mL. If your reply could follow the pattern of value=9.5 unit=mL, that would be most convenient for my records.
value=20 unit=mL
